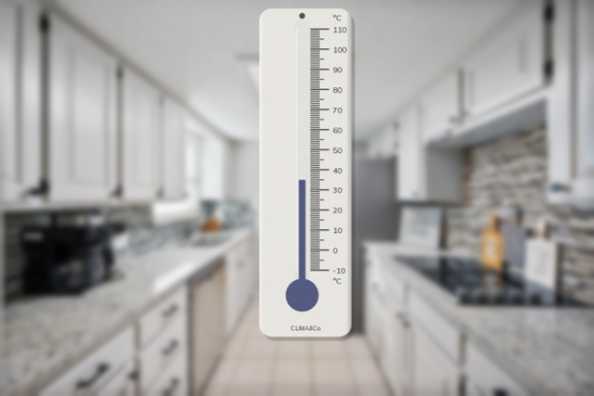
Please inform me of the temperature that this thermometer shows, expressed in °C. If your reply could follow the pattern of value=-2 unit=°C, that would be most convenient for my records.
value=35 unit=°C
